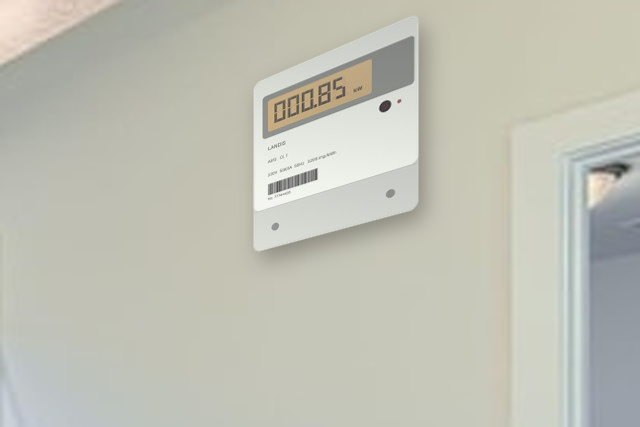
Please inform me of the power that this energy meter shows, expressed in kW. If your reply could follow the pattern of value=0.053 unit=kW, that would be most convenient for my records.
value=0.85 unit=kW
